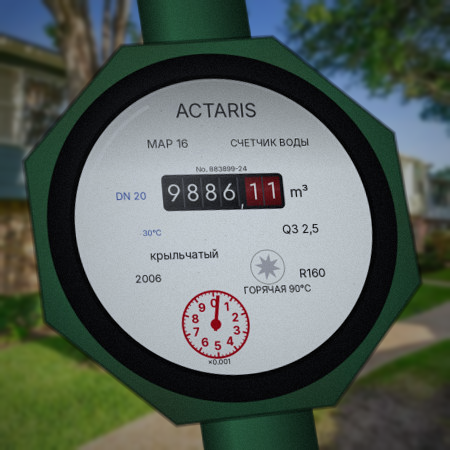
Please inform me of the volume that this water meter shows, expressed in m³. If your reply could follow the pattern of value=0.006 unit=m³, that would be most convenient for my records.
value=9886.110 unit=m³
